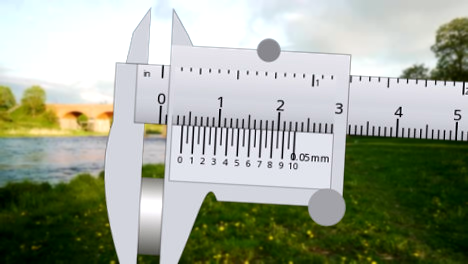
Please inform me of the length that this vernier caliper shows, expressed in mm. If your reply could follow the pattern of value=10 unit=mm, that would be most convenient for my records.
value=3.8 unit=mm
